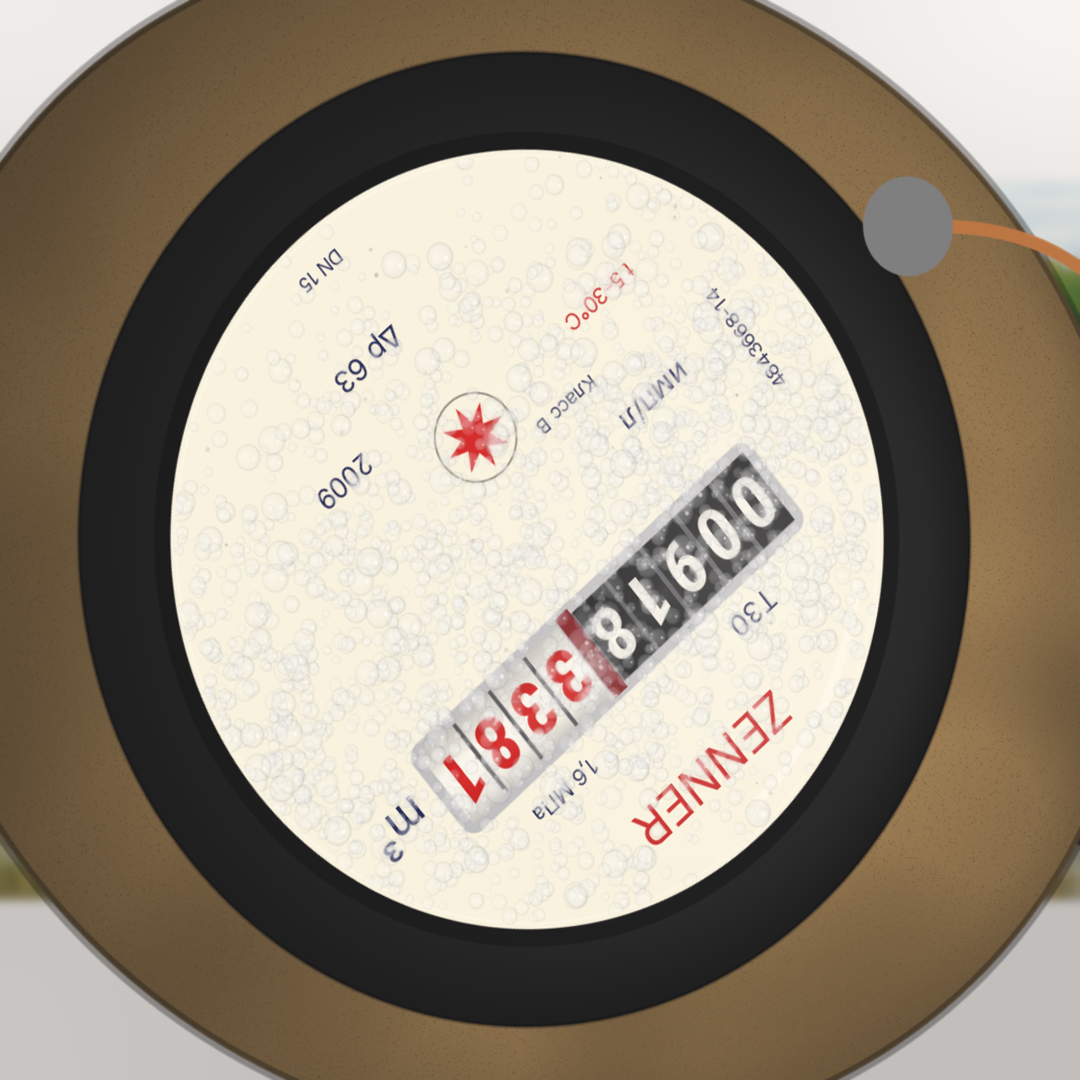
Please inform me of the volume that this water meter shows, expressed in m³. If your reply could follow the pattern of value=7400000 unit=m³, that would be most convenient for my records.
value=918.3381 unit=m³
